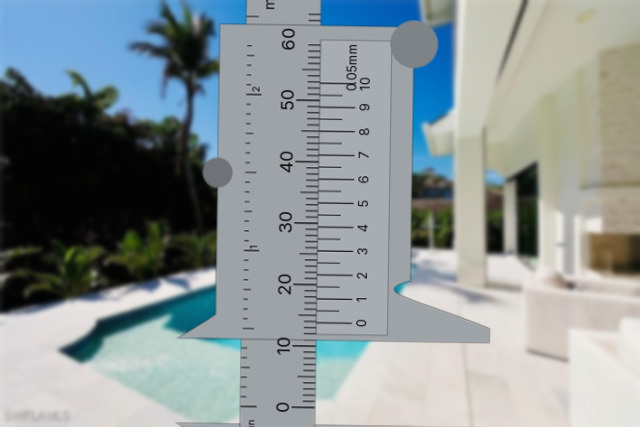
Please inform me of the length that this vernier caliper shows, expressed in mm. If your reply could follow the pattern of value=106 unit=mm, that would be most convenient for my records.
value=13.8 unit=mm
